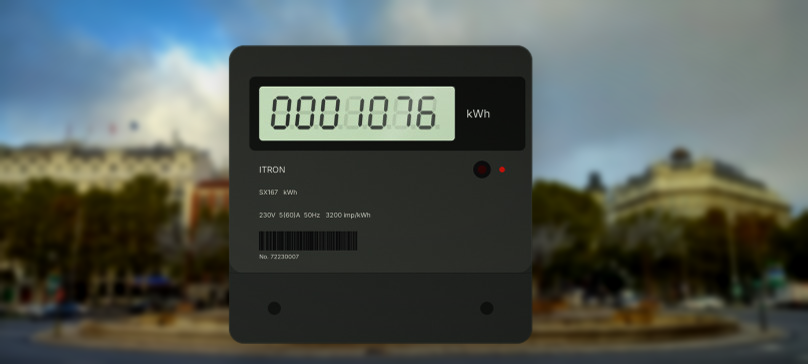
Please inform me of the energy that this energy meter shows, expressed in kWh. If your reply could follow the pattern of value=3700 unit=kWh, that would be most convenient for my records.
value=1076 unit=kWh
